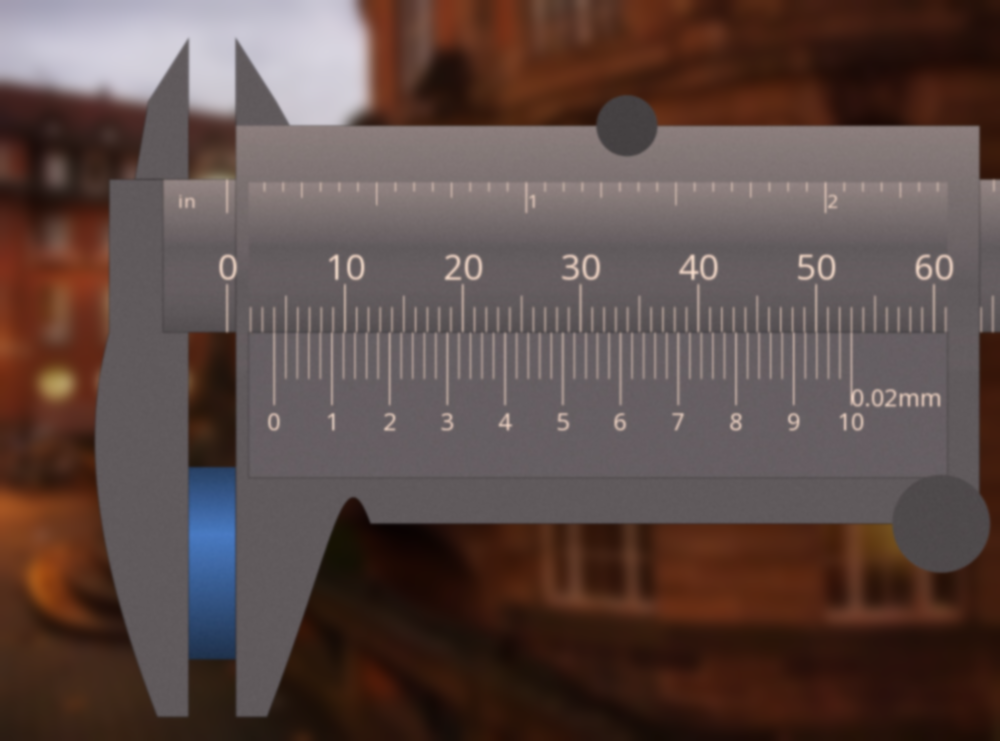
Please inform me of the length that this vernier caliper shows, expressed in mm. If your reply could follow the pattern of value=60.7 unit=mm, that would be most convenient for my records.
value=4.0 unit=mm
